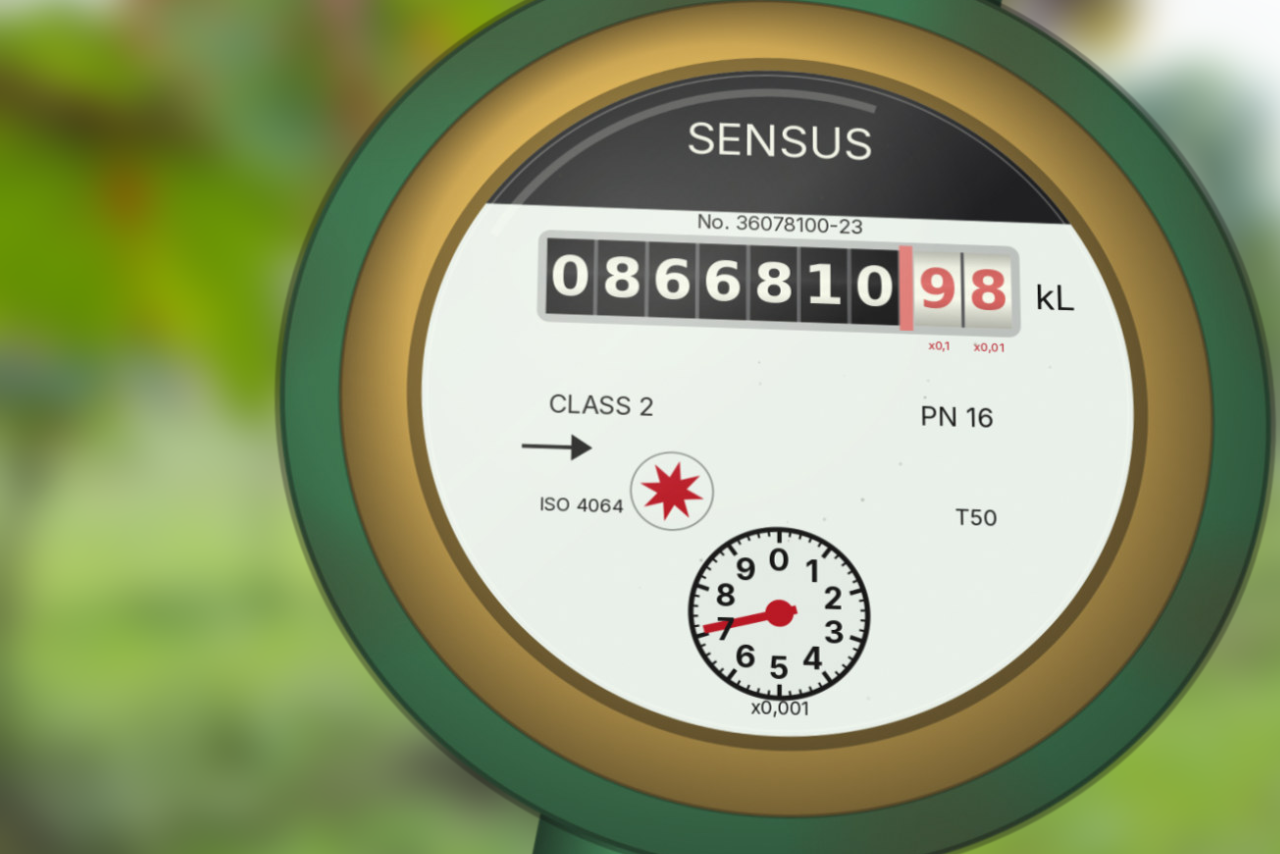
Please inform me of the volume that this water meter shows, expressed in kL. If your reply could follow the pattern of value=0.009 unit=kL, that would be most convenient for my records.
value=866810.987 unit=kL
